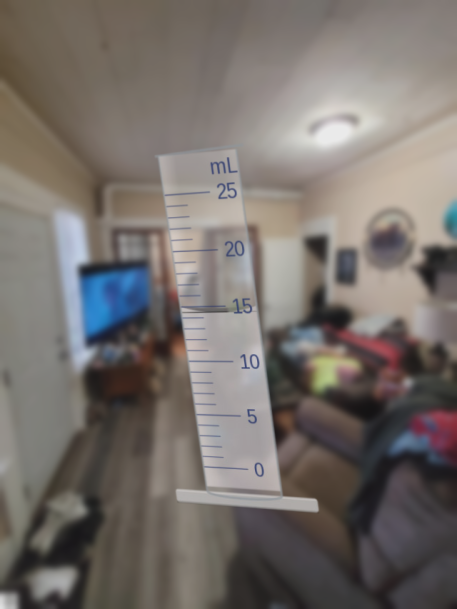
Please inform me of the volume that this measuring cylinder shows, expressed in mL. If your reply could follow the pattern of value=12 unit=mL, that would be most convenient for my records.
value=14.5 unit=mL
